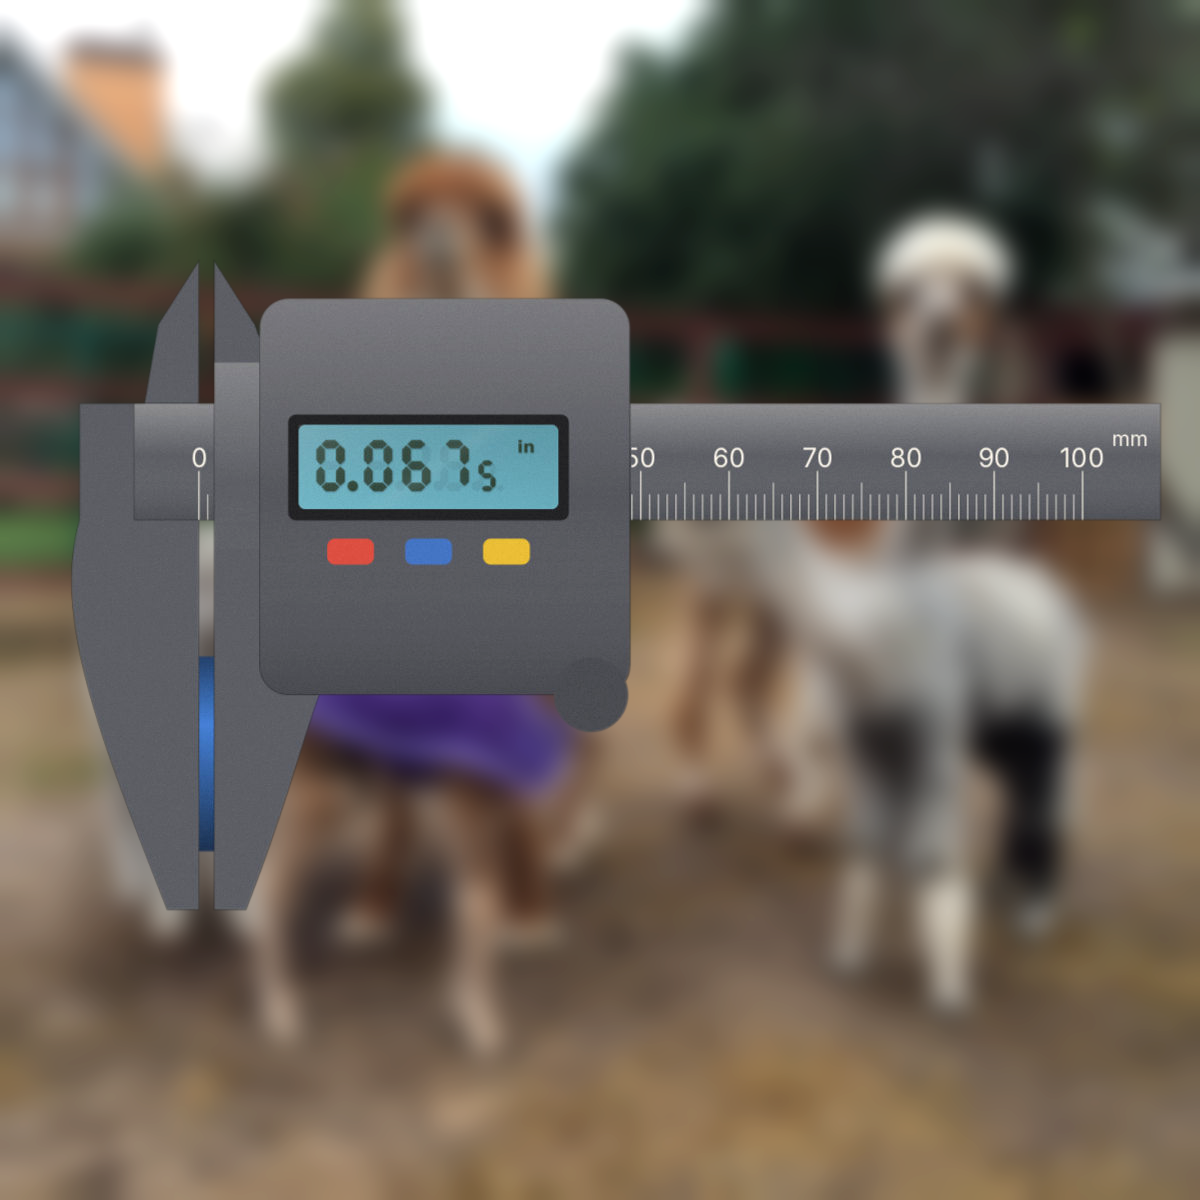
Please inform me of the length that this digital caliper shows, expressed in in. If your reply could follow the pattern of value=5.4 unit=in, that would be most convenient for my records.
value=0.0675 unit=in
